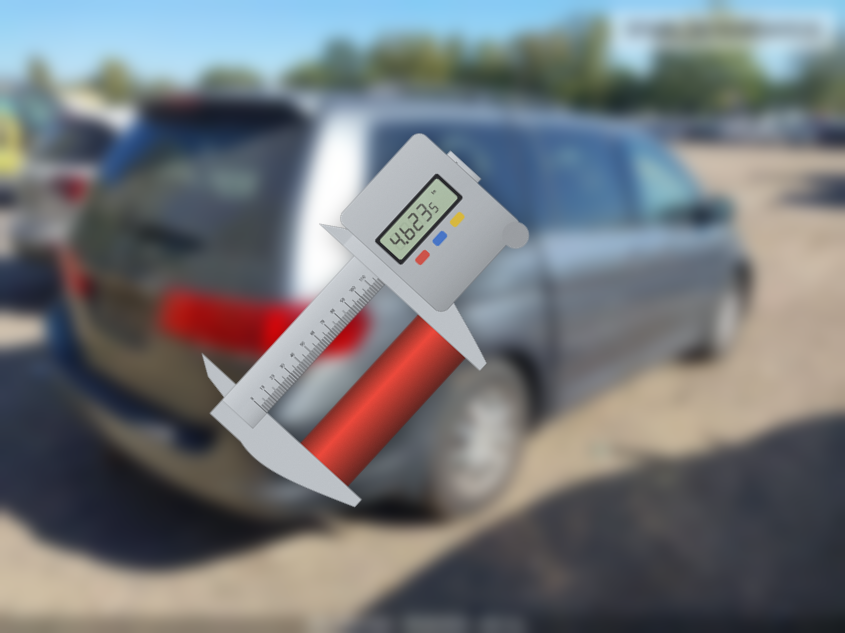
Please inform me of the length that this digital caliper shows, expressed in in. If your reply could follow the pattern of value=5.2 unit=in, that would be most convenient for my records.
value=4.6235 unit=in
